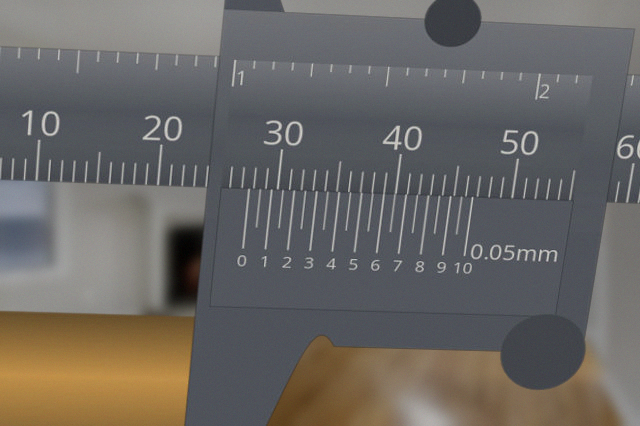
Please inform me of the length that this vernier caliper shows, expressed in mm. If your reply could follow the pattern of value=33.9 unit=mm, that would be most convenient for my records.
value=27.6 unit=mm
